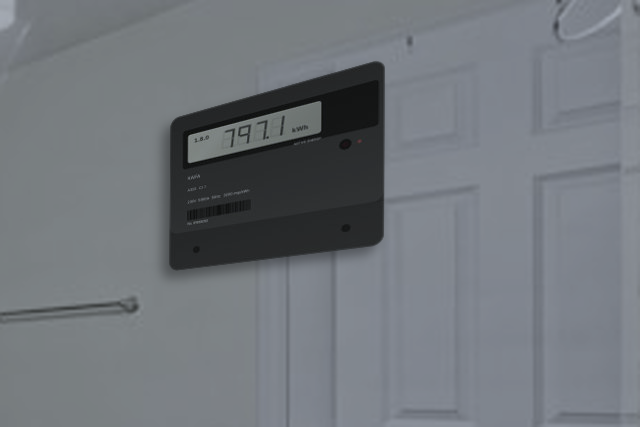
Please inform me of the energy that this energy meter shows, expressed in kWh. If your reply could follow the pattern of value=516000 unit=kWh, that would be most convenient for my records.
value=797.1 unit=kWh
